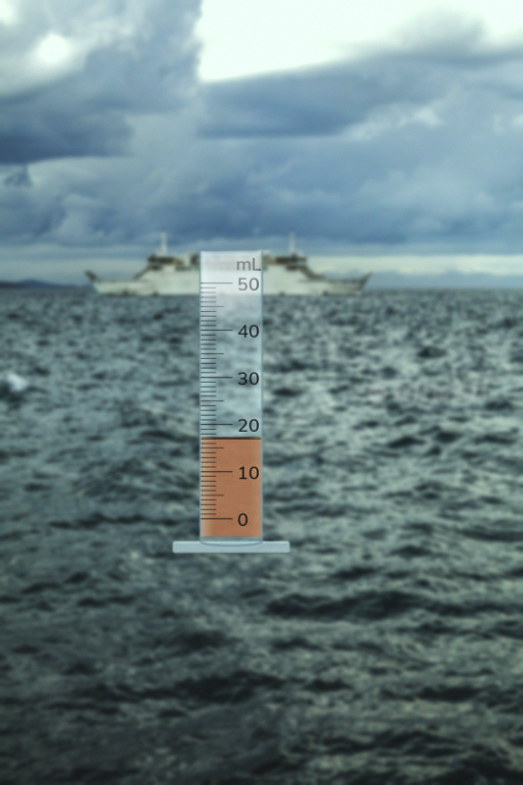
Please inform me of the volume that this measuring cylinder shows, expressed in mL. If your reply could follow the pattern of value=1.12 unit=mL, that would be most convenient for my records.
value=17 unit=mL
